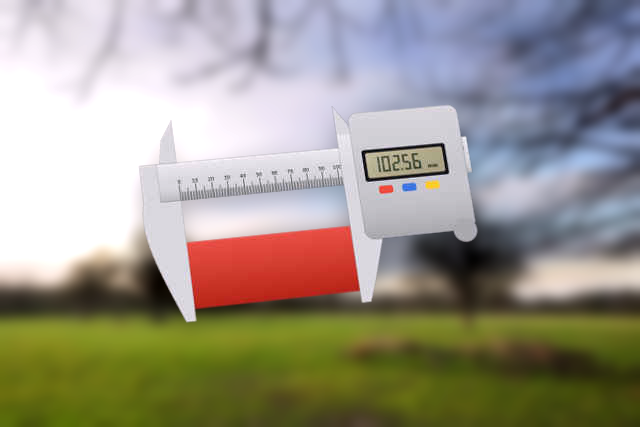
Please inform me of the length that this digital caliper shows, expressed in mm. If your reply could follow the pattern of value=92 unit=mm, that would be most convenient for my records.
value=102.56 unit=mm
